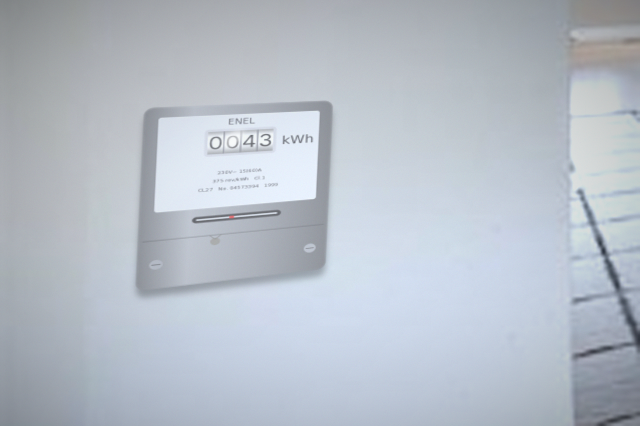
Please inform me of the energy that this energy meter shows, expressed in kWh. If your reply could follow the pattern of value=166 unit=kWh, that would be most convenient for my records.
value=43 unit=kWh
